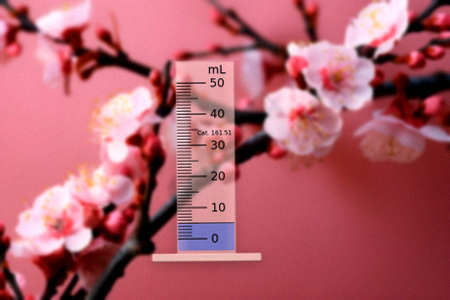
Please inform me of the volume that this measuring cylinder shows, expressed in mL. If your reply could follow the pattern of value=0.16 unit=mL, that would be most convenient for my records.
value=5 unit=mL
